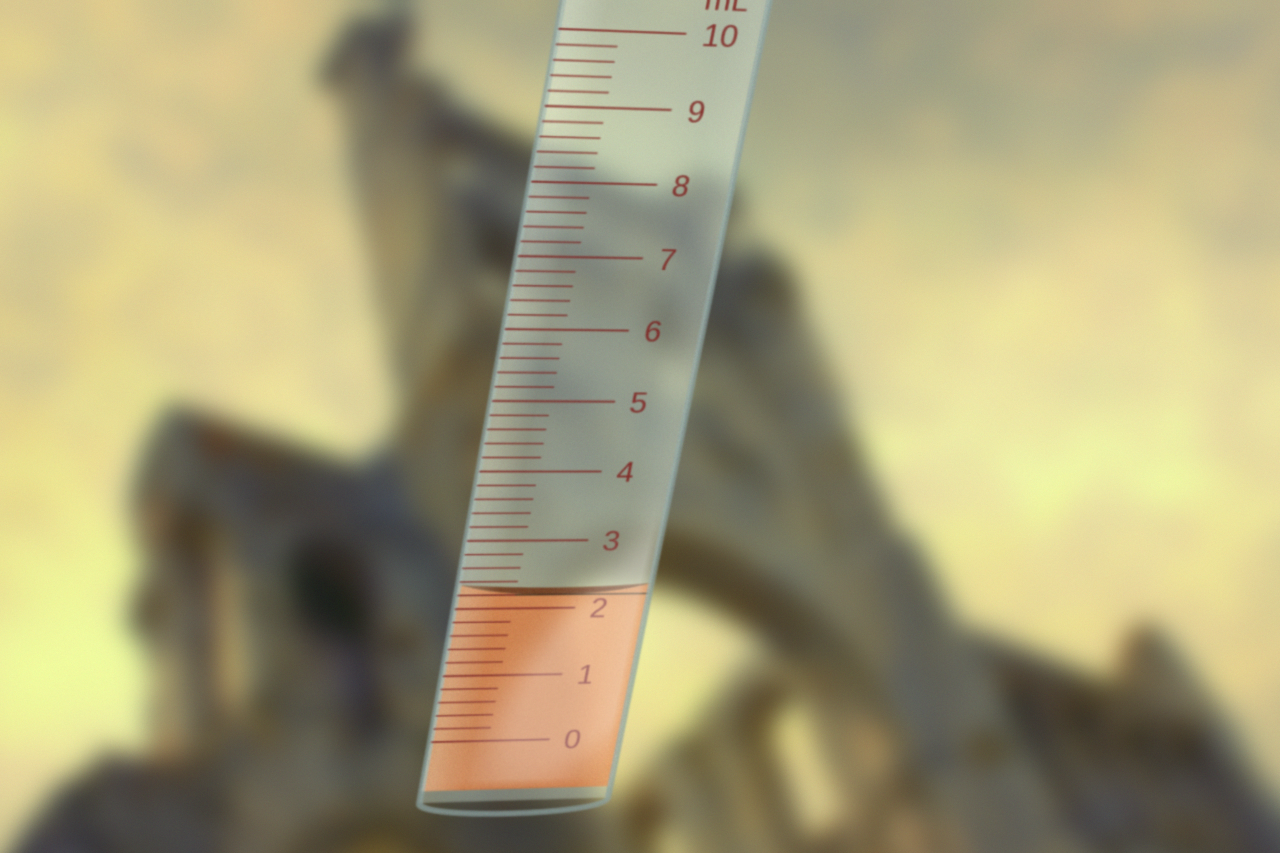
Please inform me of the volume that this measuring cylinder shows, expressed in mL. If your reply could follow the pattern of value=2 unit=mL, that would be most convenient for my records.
value=2.2 unit=mL
